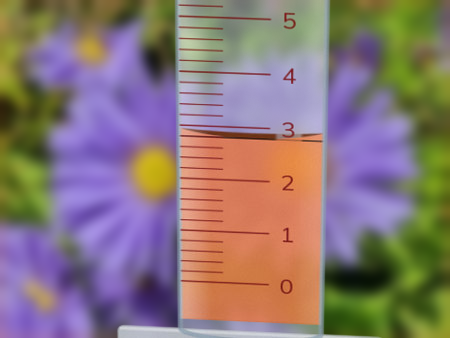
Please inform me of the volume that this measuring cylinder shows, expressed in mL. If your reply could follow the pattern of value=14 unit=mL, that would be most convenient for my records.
value=2.8 unit=mL
